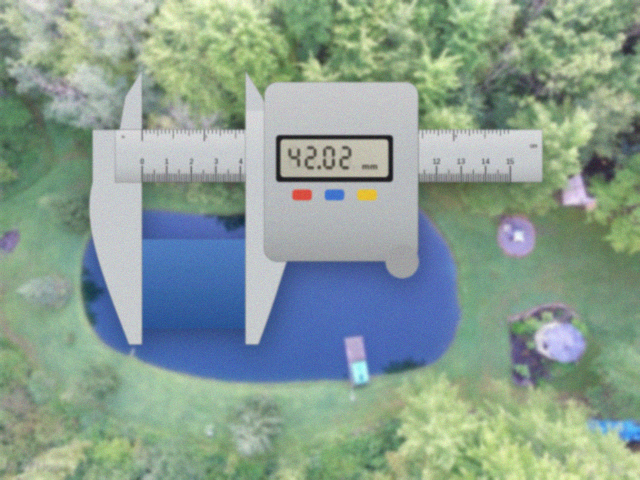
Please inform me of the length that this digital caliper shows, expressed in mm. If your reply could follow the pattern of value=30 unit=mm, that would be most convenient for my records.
value=42.02 unit=mm
